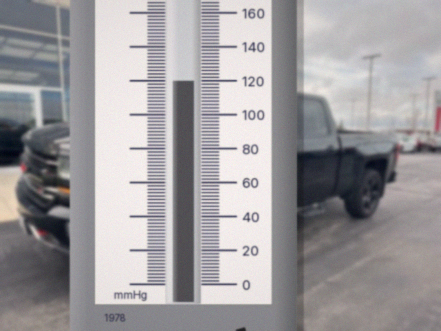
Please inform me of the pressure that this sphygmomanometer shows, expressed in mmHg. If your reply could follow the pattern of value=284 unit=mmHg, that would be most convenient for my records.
value=120 unit=mmHg
